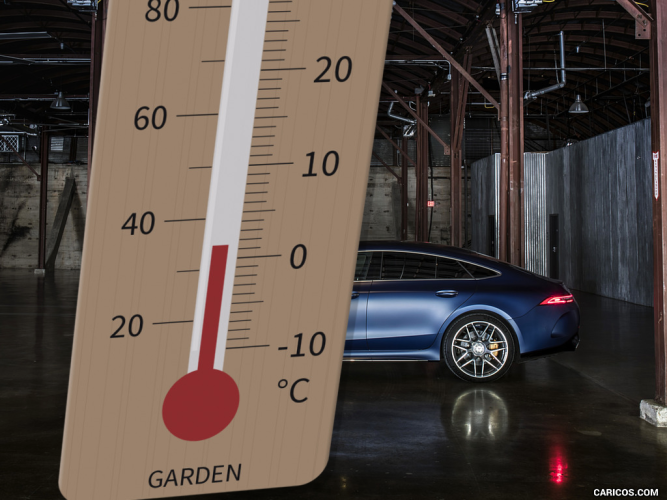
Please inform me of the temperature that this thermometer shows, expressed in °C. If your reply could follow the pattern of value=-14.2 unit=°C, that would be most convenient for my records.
value=1.5 unit=°C
